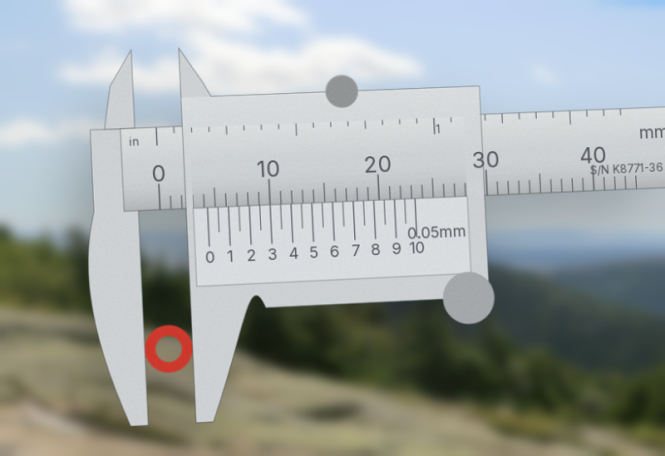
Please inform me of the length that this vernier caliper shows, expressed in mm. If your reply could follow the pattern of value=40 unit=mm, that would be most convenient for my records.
value=4.3 unit=mm
